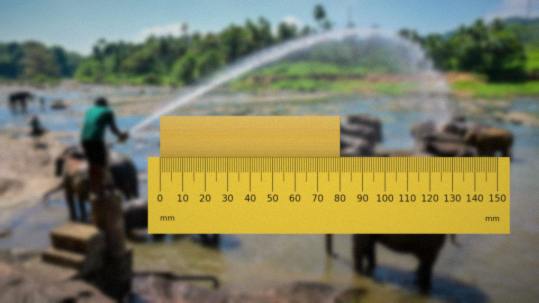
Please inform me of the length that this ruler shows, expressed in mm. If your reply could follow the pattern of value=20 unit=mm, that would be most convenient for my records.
value=80 unit=mm
